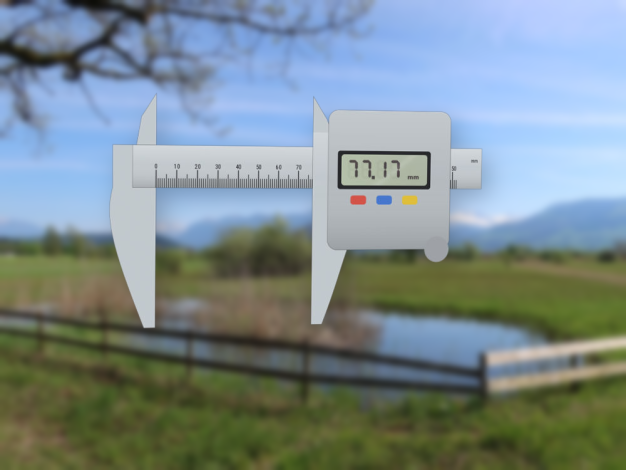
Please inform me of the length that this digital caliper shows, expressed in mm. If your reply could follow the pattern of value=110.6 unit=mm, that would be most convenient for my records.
value=77.17 unit=mm
